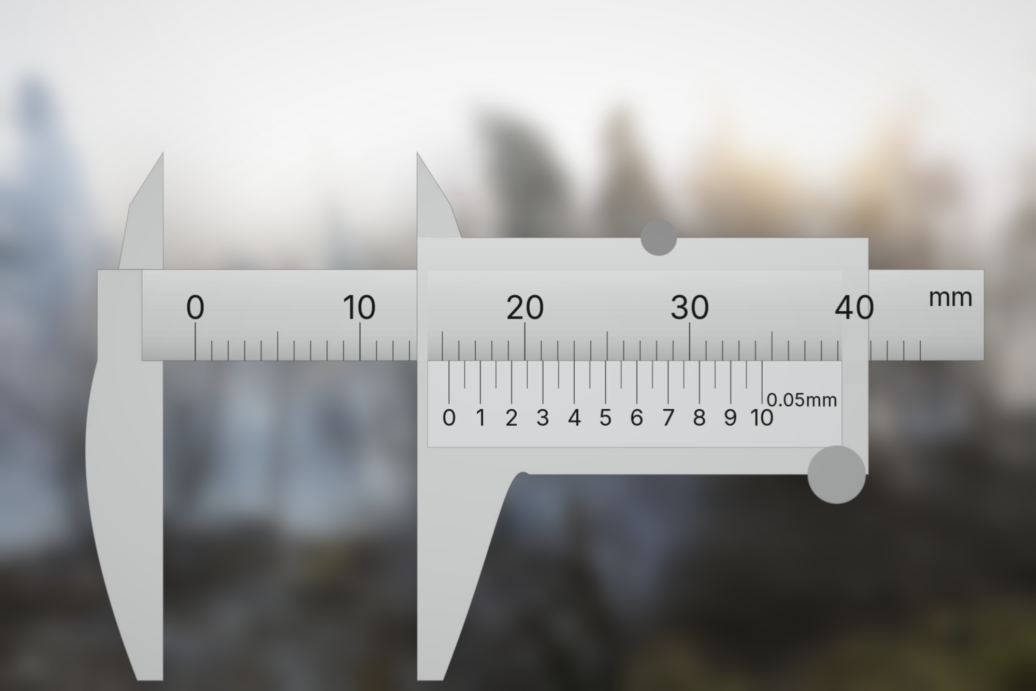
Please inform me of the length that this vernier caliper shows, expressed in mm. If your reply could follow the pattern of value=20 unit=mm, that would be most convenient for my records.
value=15.4 unit=mm
